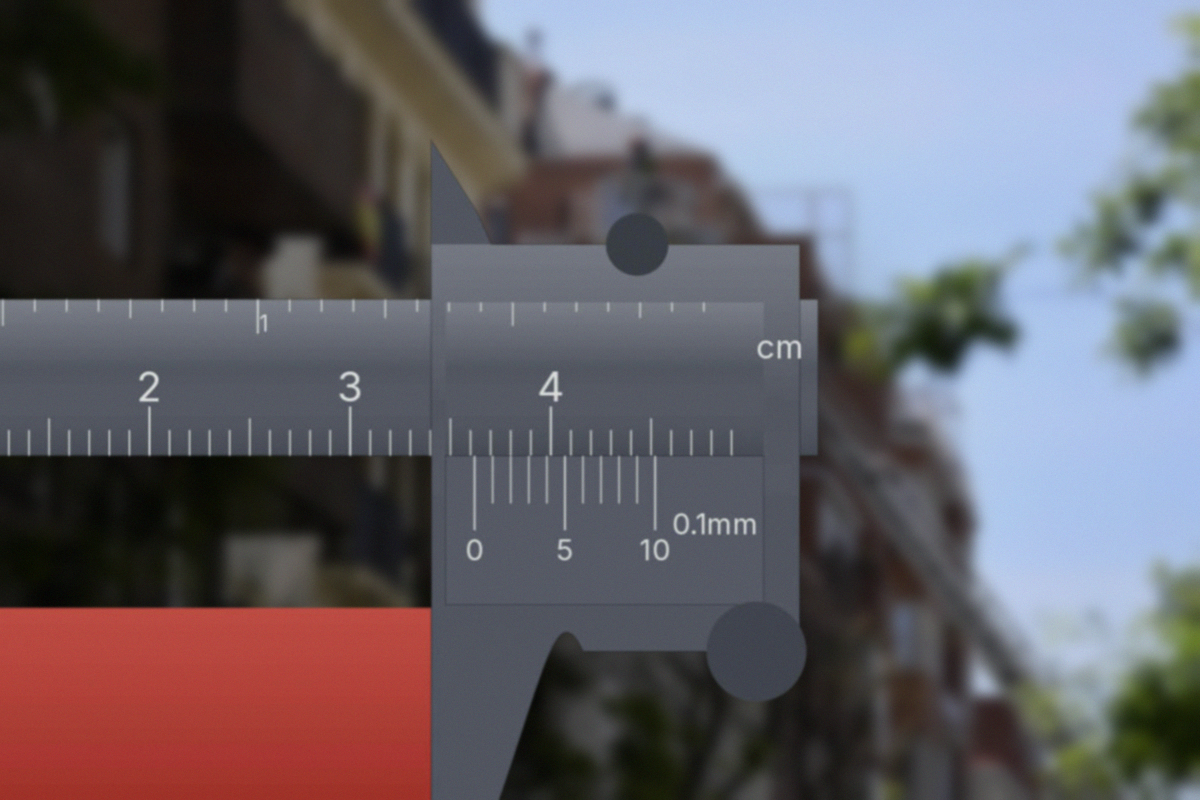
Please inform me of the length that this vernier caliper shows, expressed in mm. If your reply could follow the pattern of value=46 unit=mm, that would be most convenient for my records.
value=36.2 unit=mm
